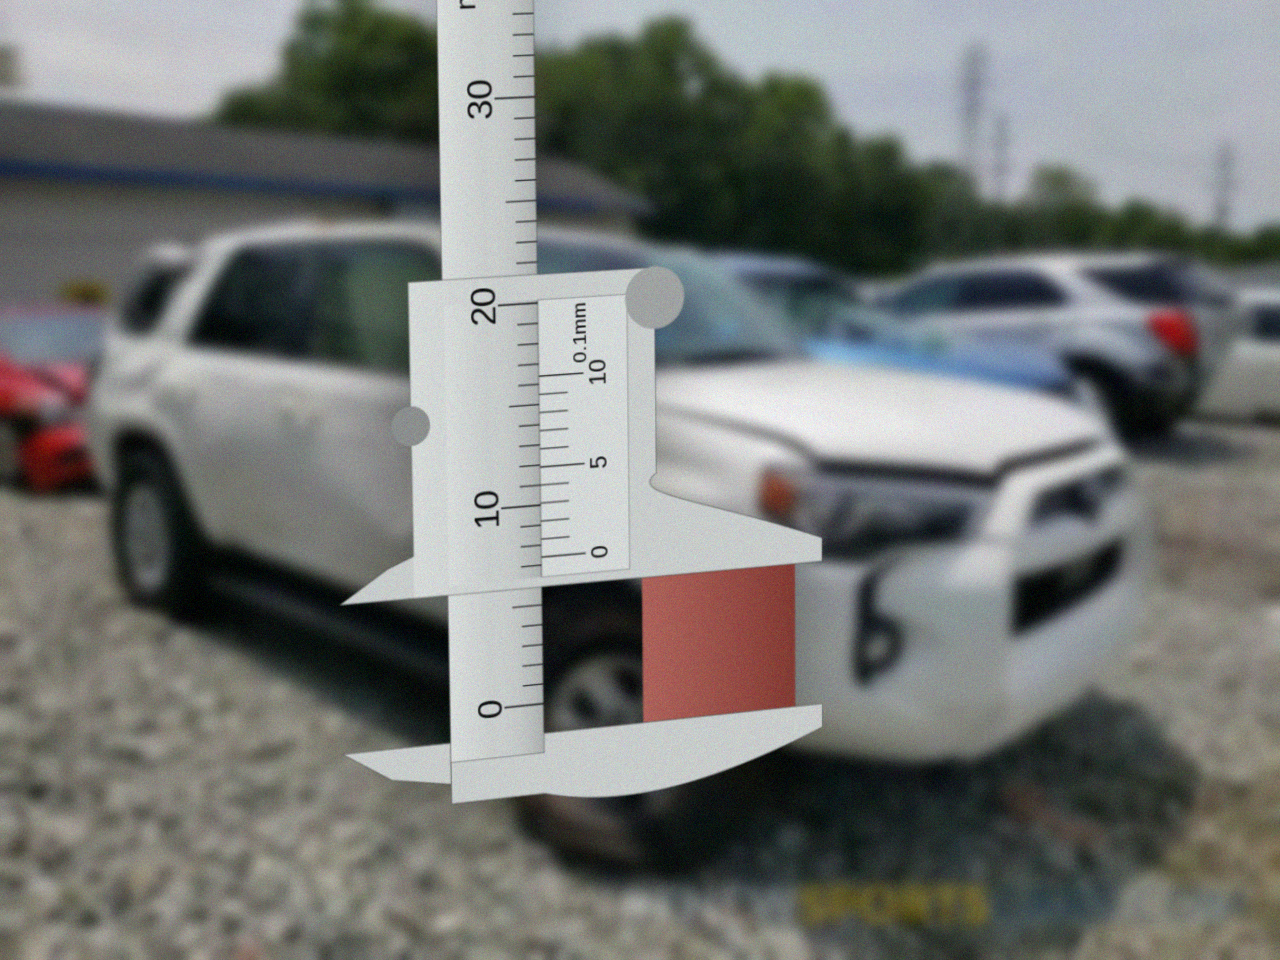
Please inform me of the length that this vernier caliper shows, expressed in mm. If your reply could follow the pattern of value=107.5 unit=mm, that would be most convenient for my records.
value=7.4 unit=mm
